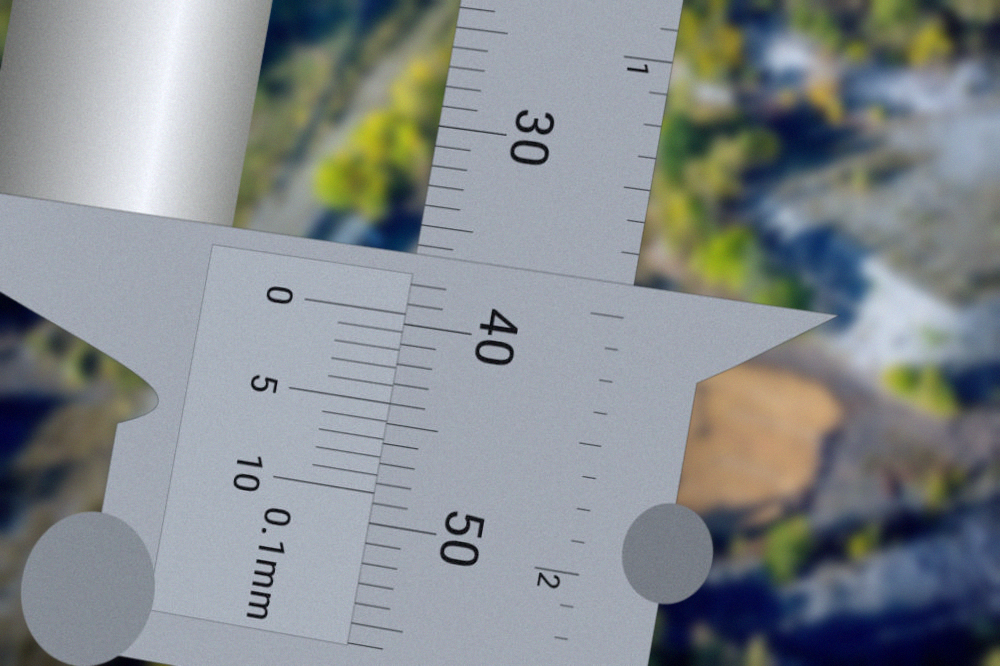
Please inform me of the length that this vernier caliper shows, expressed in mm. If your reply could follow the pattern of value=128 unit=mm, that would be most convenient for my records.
value=39.5 unit=mm
